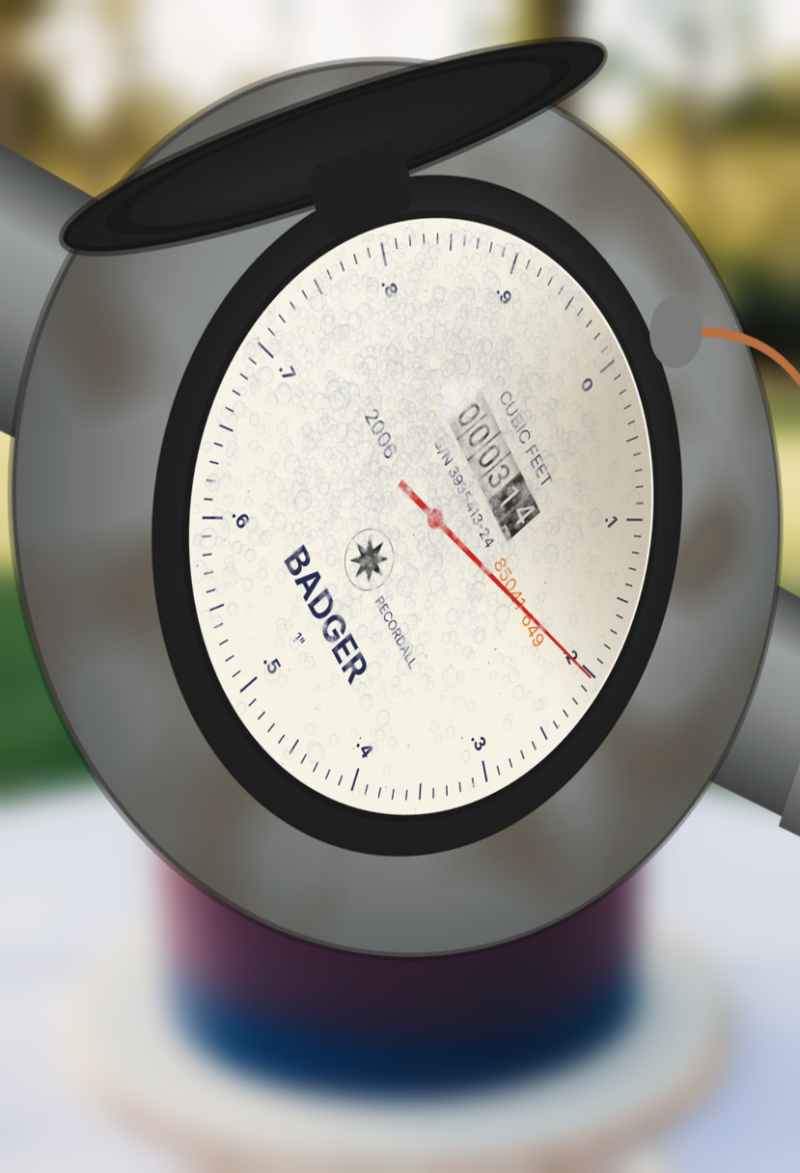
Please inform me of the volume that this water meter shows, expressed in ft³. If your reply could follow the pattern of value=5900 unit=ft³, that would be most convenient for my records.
value=314.20 unit=ft³
